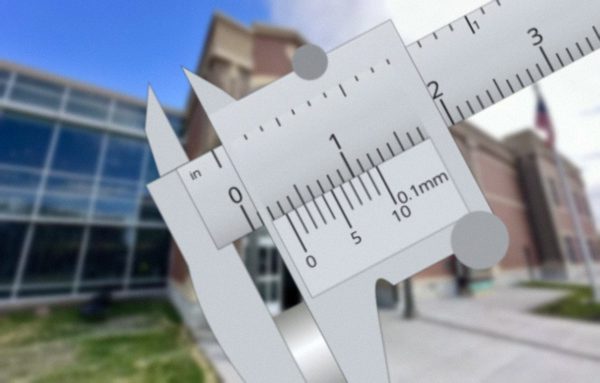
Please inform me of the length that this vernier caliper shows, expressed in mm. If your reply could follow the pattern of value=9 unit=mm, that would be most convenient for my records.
value=3.2 unit=mm
